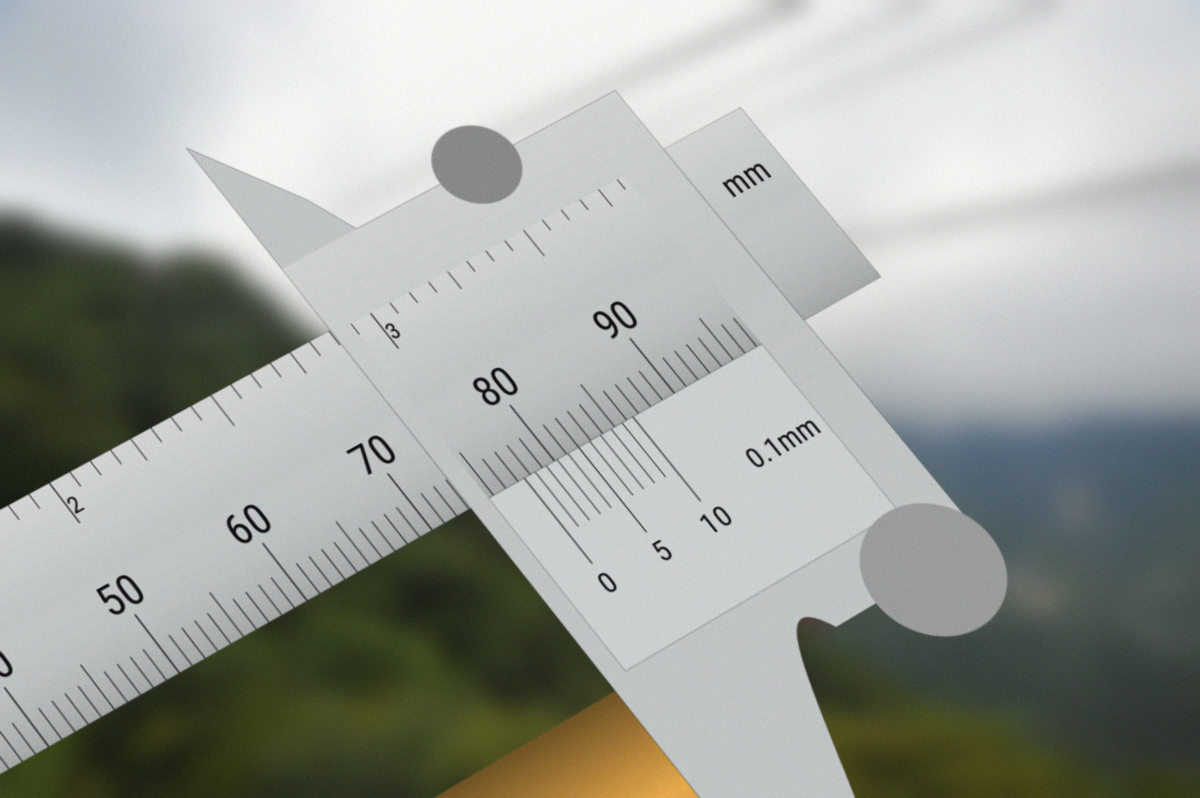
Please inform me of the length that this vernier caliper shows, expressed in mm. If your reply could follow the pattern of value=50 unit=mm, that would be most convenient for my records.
value=77.5 unit=mm
